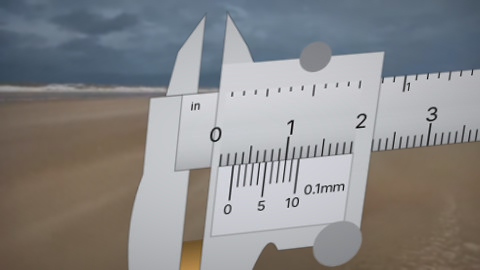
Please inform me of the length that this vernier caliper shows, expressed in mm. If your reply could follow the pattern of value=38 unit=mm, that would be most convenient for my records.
value=2.8 unit=mm
